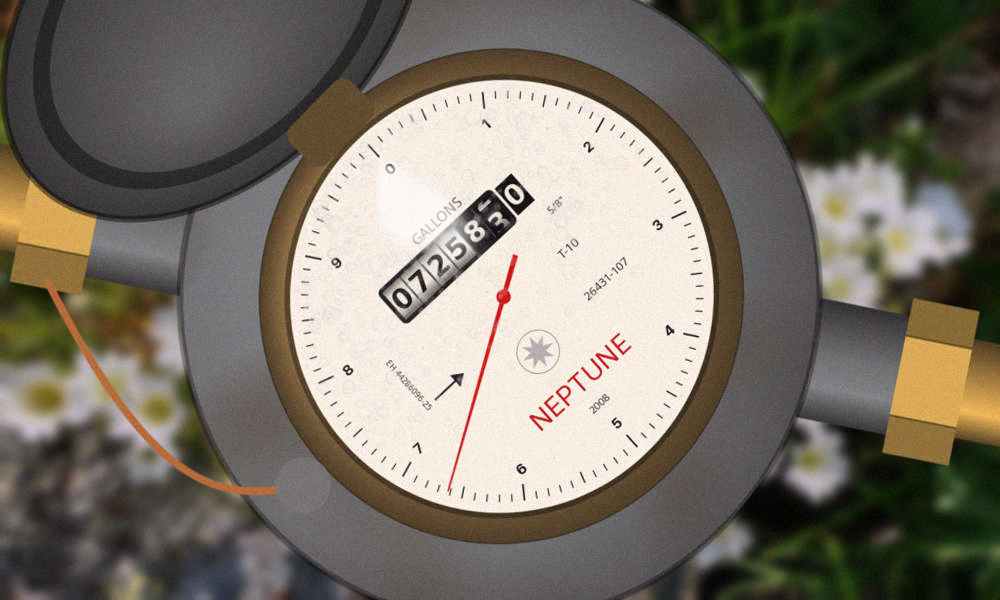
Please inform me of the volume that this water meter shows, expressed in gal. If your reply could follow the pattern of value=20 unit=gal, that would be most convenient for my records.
value=725826.6 unit=gal
